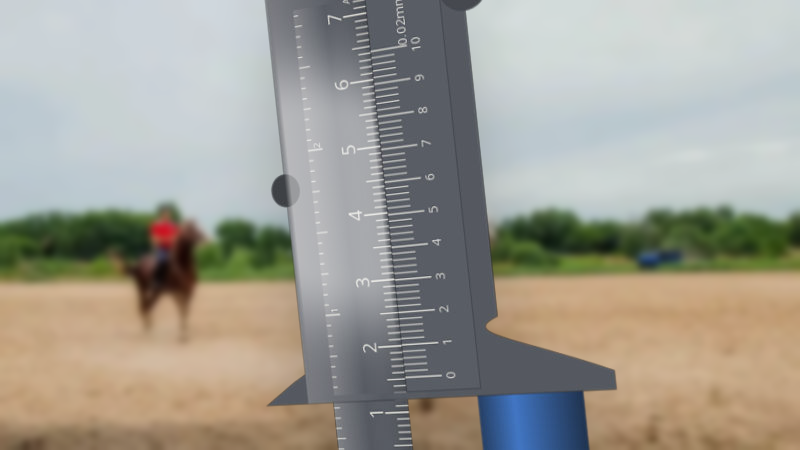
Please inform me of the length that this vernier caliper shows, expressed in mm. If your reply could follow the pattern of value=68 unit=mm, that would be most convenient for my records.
value=15.2 unit=mm
